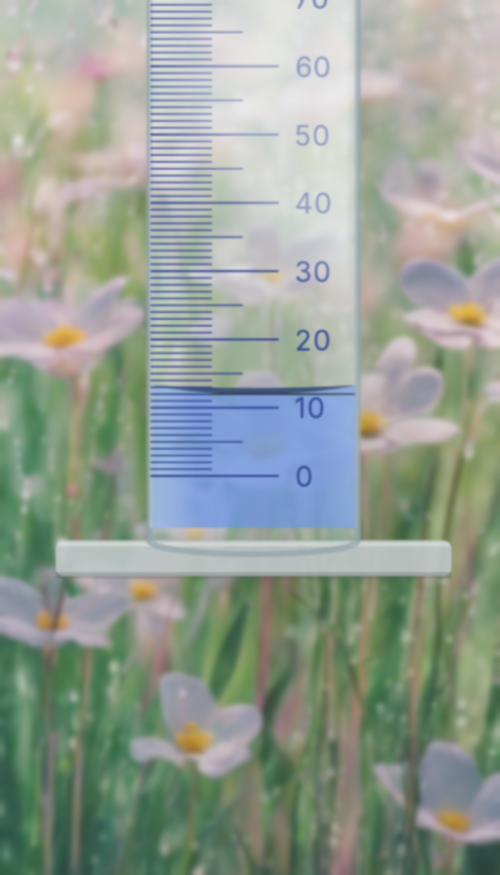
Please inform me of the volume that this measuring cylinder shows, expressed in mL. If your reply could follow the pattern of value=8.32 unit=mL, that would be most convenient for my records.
value=12 unit=mL
